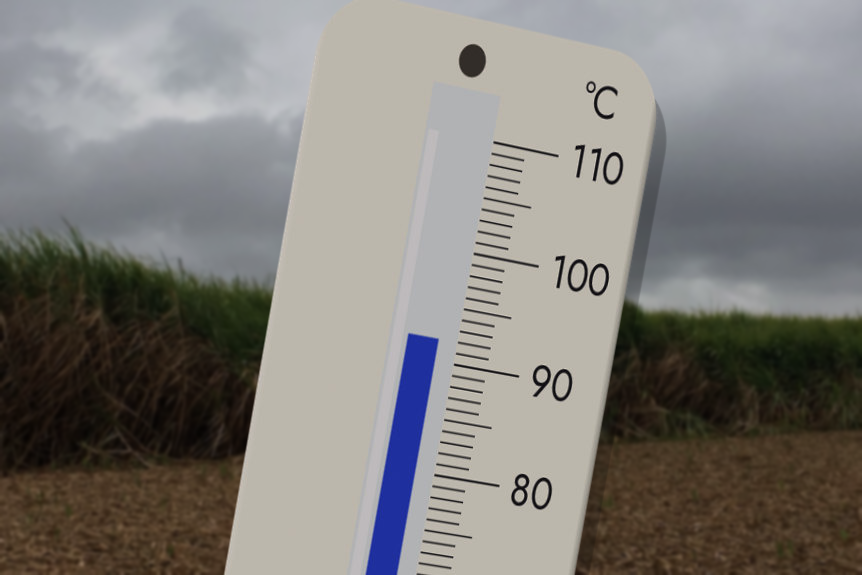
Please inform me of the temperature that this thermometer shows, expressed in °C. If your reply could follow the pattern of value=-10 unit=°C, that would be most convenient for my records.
value=92 unit=°C
